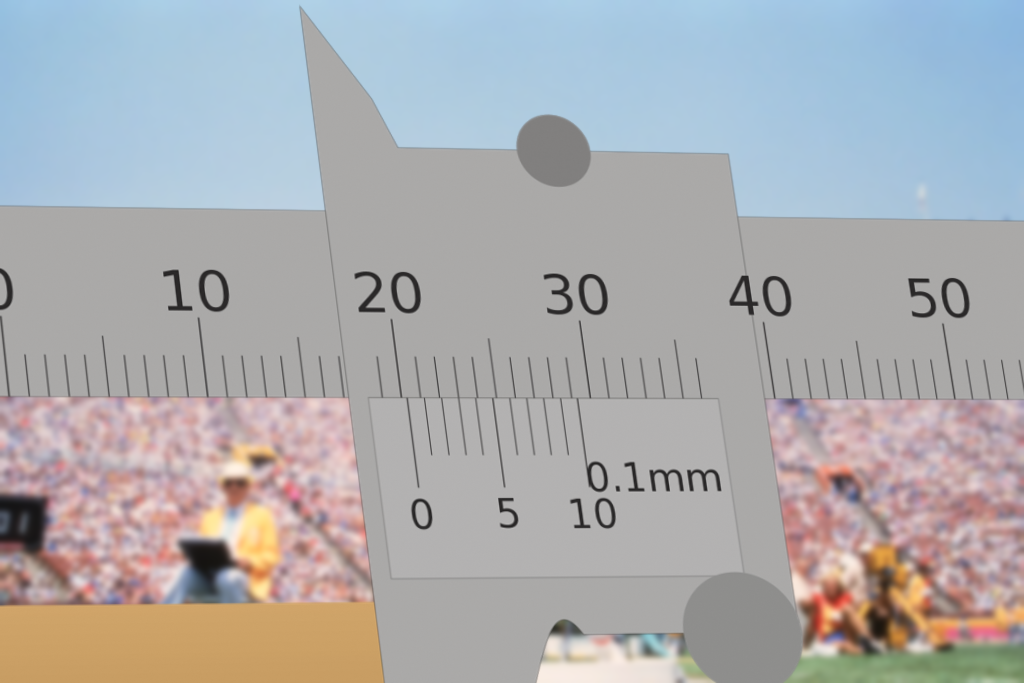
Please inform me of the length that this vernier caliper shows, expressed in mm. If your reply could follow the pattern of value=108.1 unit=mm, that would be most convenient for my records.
value=20.3 unit=mm
